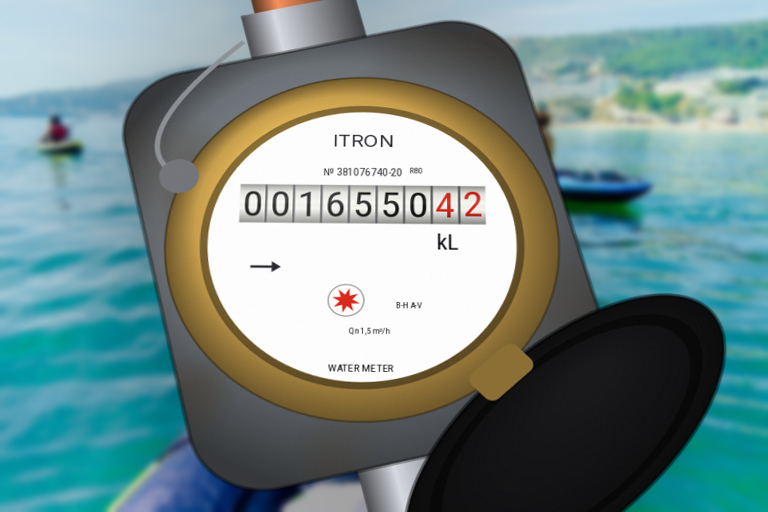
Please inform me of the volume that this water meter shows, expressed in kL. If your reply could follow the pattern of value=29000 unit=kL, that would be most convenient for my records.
value=16550.42 unit=kL
